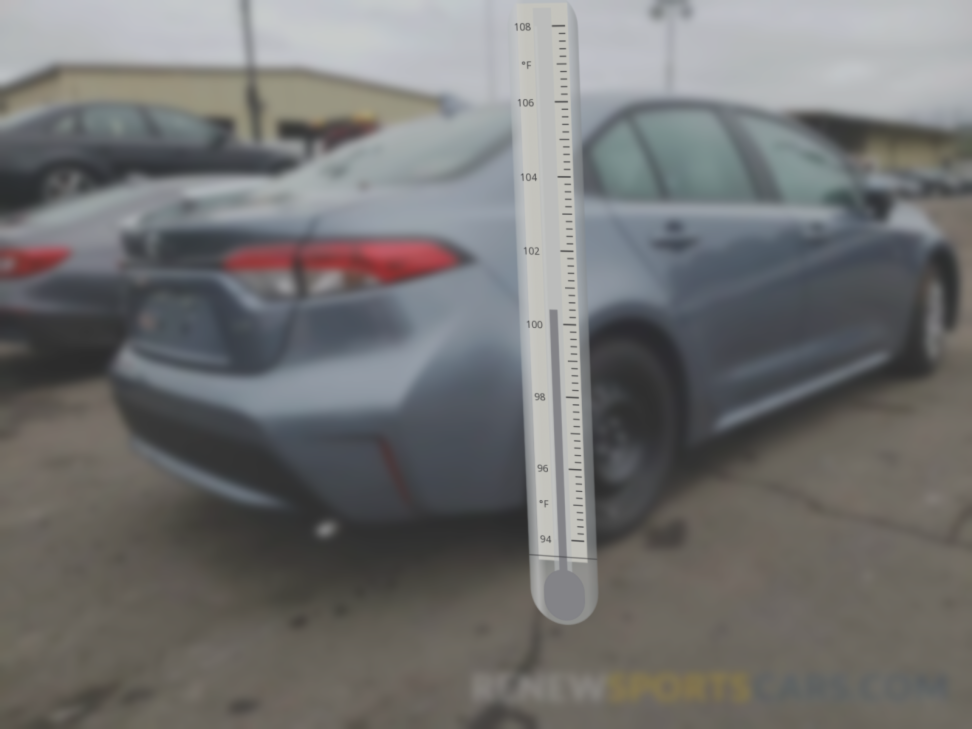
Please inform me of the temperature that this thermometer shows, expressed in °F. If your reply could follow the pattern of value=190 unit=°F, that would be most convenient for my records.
value=100.4 unit=°F
